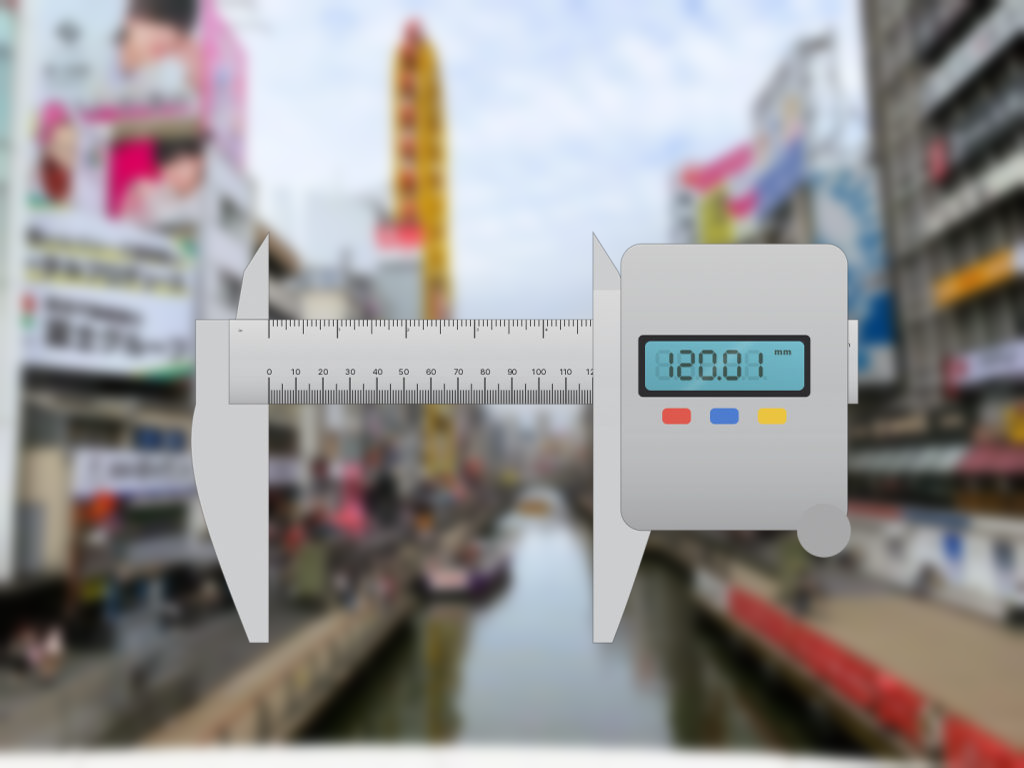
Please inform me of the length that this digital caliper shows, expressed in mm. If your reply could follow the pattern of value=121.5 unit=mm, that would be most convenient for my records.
value=120.01 unit=mm
